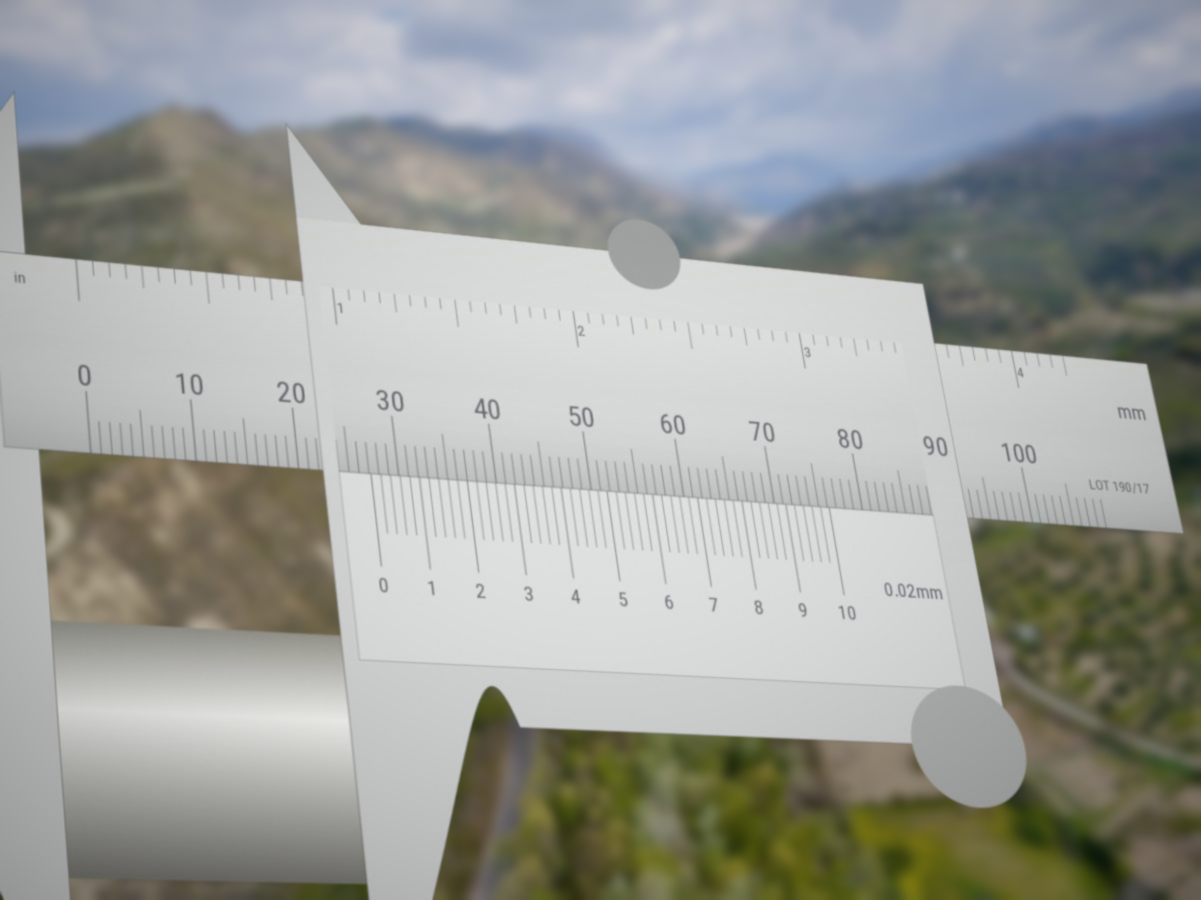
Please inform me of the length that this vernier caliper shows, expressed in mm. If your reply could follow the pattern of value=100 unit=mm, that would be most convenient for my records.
value=27.2 unit=mm
